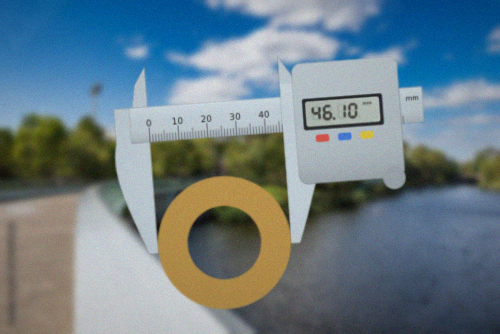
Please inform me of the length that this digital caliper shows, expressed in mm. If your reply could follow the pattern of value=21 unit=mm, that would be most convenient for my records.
value=46.10 unit=mm
